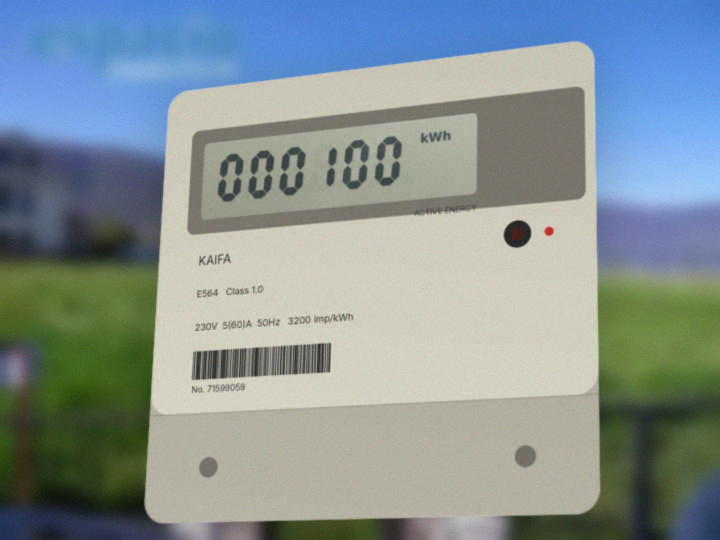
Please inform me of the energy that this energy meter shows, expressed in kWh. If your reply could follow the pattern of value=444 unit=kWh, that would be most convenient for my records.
value=100 unit=kWh
